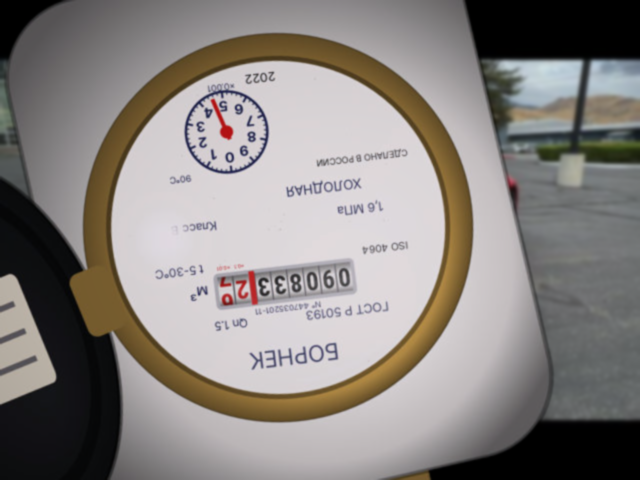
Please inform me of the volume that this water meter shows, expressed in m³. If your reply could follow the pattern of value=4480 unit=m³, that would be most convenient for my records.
value=90833.264 unit=m³
